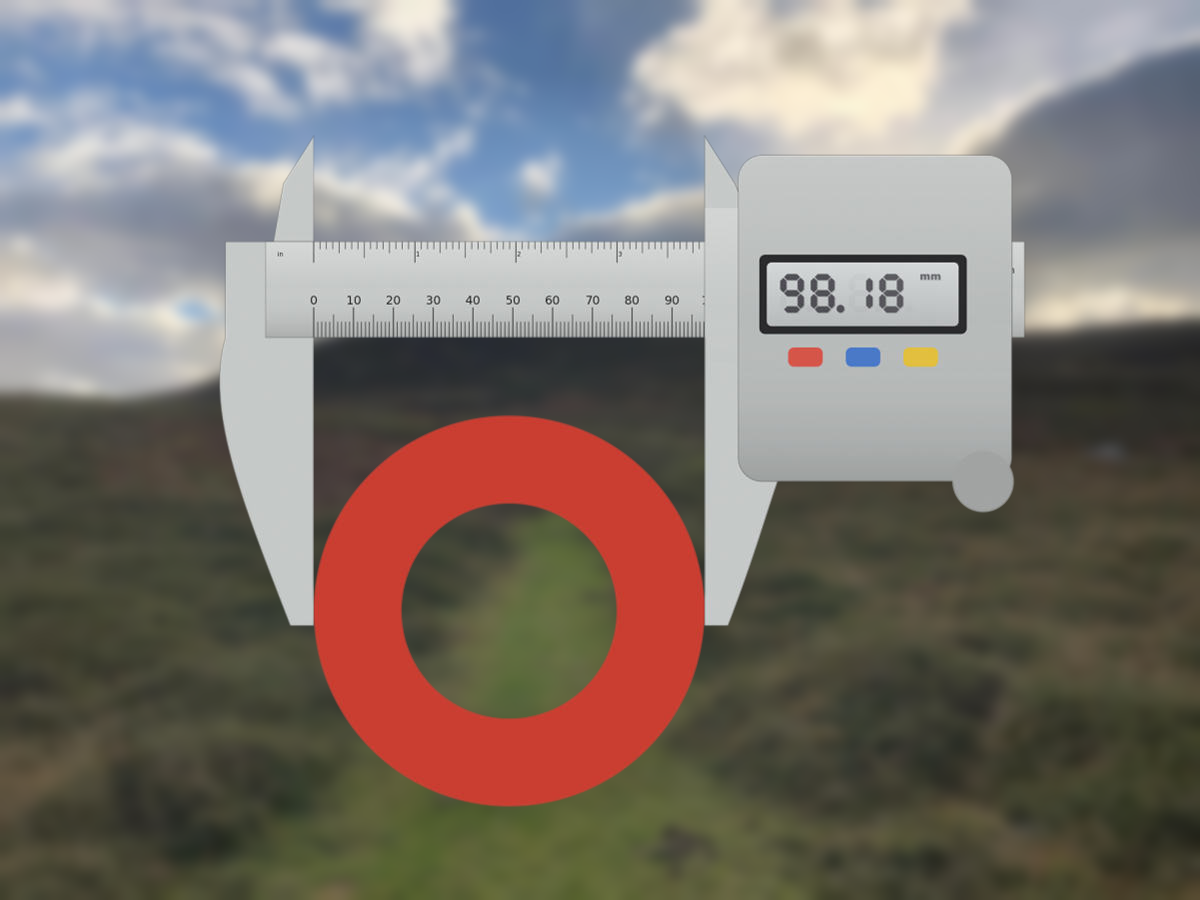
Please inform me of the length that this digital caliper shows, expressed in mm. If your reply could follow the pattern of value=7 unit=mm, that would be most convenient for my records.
value=98.18 unit=mm
